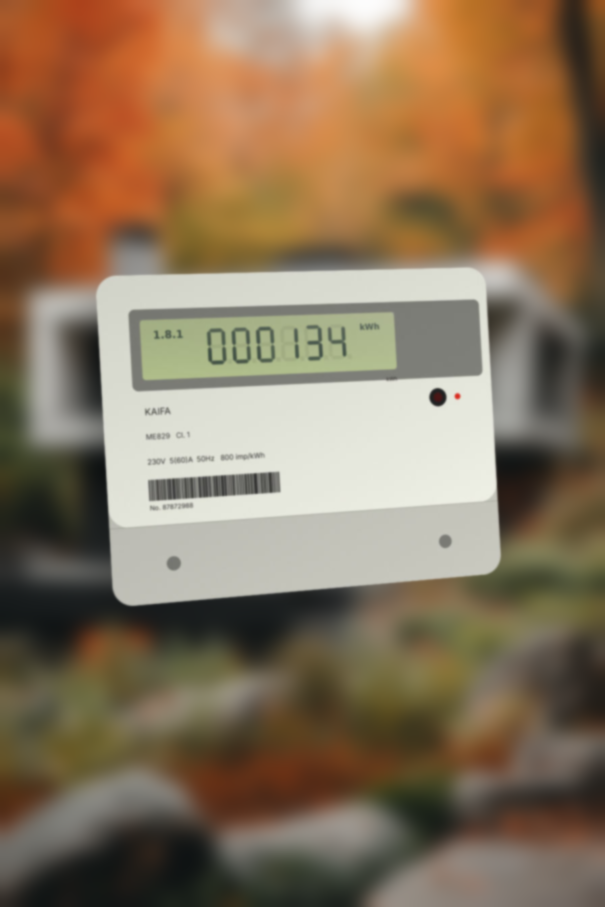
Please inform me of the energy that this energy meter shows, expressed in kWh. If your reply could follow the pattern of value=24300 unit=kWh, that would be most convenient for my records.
value=134 unit=kWh
